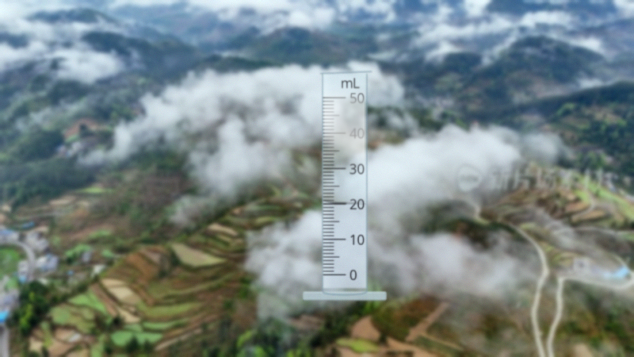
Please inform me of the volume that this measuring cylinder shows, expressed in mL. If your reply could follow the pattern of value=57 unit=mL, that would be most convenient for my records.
value=20 unit=mL
